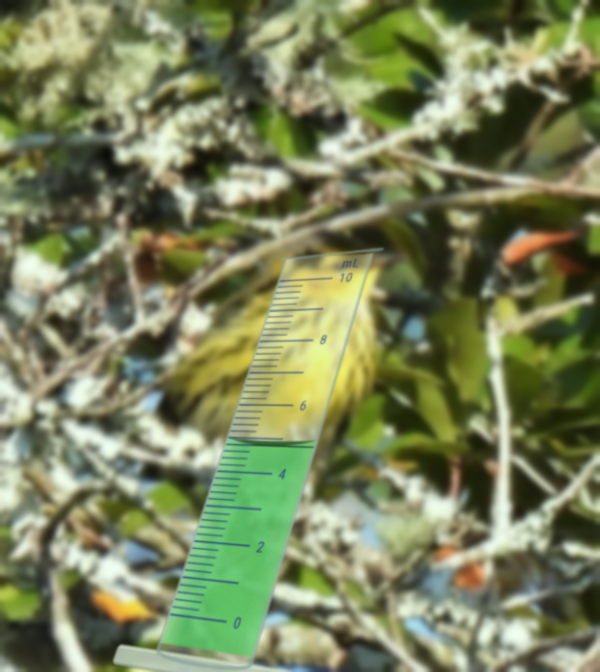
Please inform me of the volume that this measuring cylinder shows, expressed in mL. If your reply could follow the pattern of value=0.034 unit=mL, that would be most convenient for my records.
value=4.8 unit=mL
